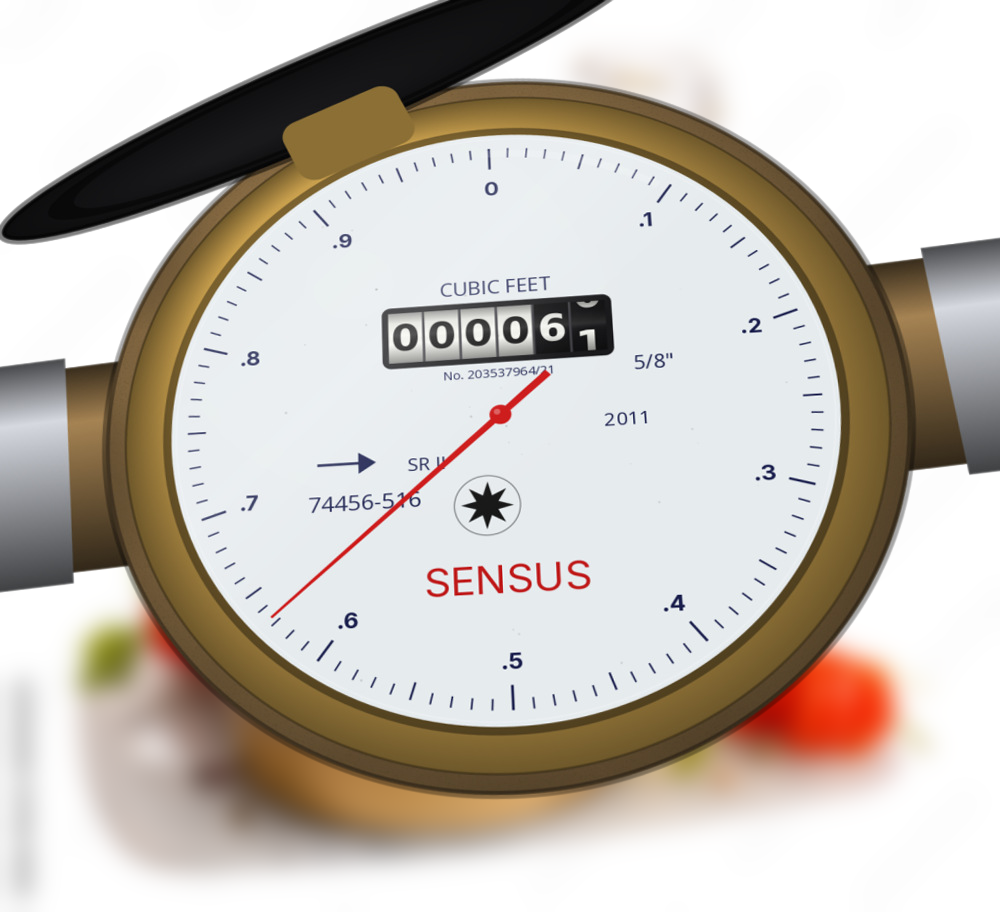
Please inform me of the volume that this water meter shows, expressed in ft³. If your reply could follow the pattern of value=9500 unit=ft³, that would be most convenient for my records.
value=60.63 unit=ft³
